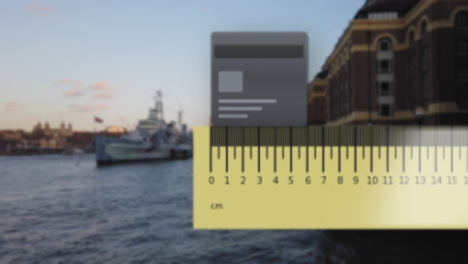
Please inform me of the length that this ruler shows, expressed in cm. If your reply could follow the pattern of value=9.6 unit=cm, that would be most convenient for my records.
value=6 unit=cm
